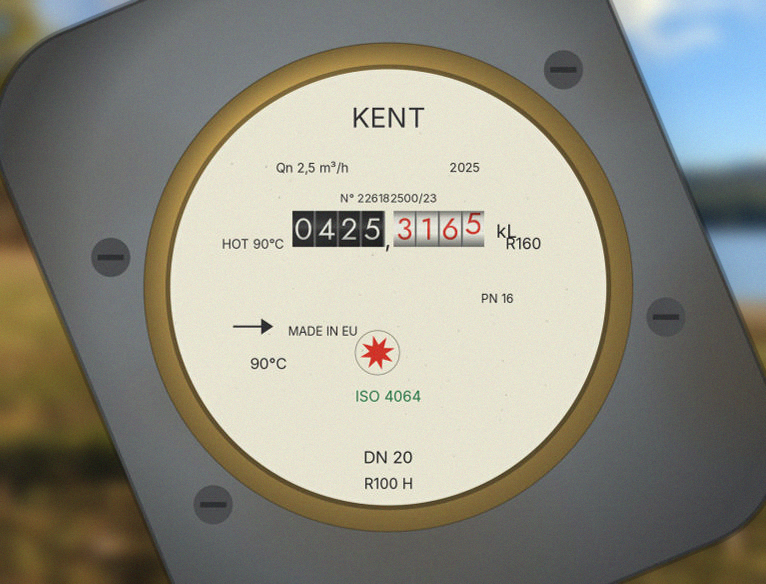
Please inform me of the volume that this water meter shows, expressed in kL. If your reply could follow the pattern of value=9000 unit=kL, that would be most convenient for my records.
value=425.3165 unit=kL
